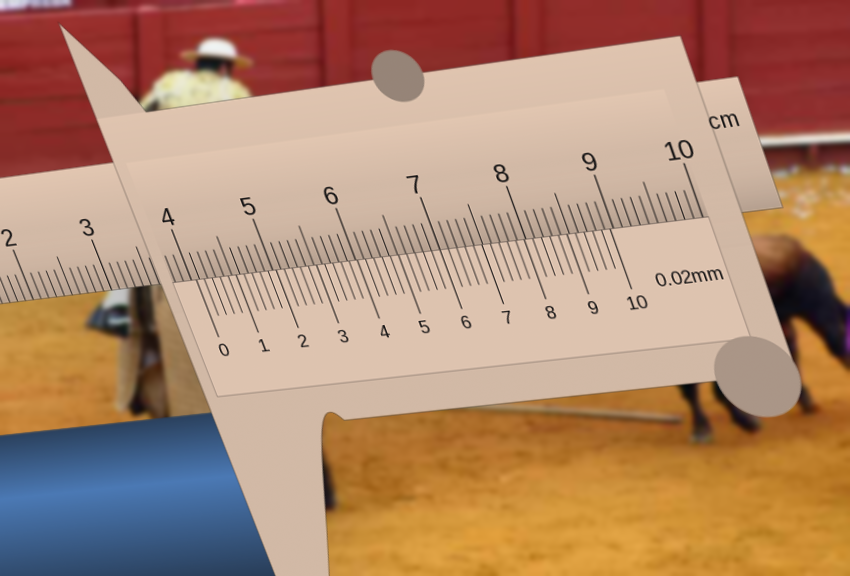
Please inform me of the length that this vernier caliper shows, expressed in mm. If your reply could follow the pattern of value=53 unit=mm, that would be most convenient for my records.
value=40.6 unit=mm
